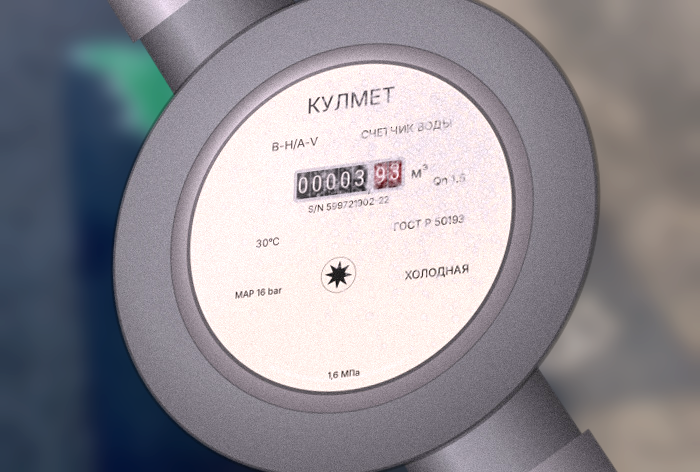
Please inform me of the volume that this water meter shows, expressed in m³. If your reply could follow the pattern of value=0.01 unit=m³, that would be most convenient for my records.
value=3.93 unit=m³
